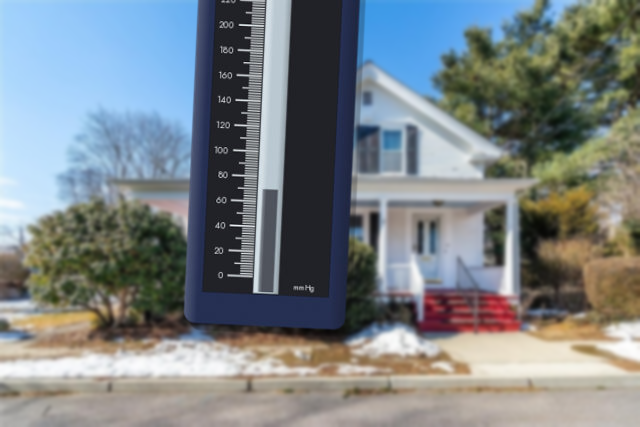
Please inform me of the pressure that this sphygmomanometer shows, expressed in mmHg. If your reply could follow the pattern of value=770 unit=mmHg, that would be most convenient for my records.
value=70 unit=mmHg
